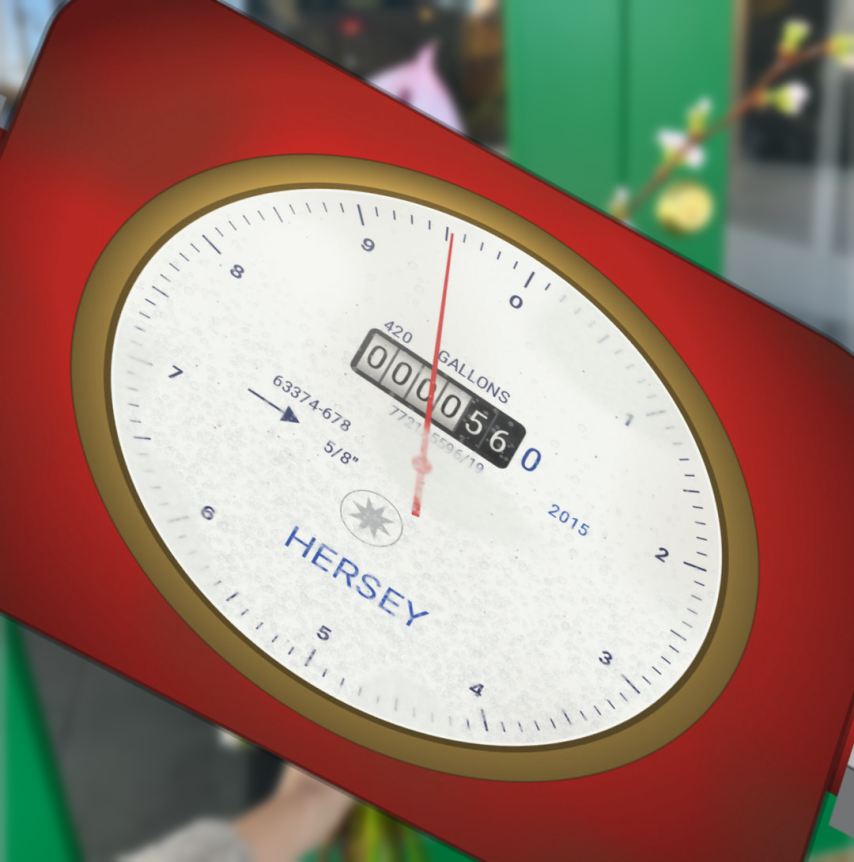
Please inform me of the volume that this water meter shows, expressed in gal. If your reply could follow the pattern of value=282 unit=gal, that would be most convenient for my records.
value=559.5 unit=gal
